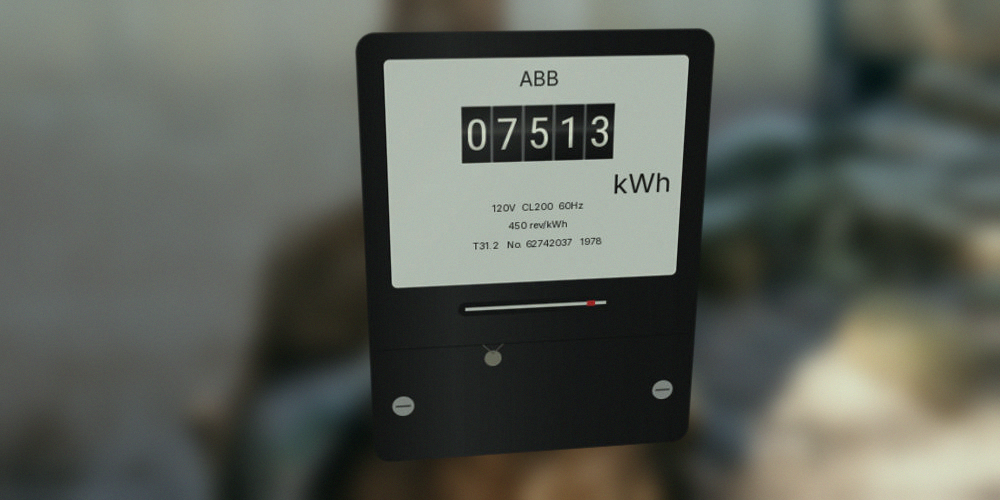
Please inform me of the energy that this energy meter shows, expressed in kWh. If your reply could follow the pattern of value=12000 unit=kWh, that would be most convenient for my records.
value=7513 unit=kWh
